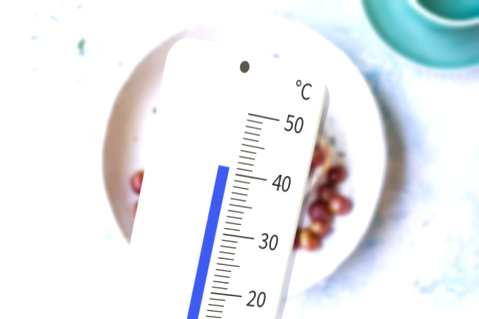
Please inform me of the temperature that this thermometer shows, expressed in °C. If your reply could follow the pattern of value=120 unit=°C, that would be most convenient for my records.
value=41 unit=°C
